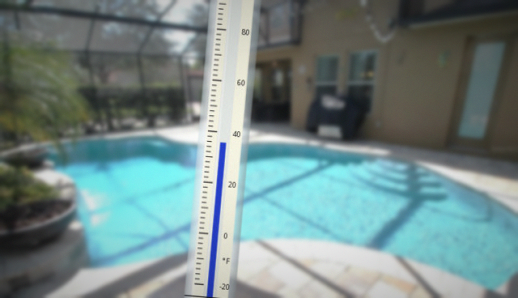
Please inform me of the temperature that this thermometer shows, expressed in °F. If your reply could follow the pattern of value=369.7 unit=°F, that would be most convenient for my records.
value=36 unit=°F
